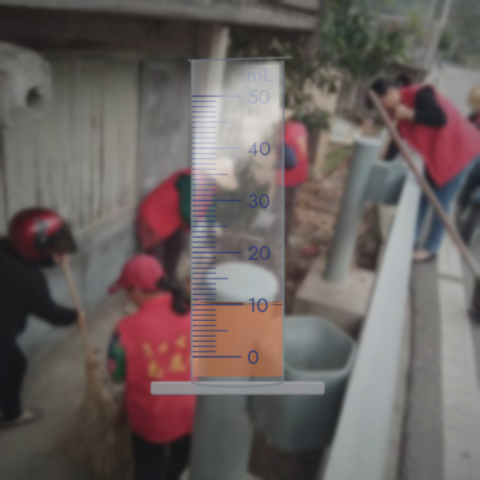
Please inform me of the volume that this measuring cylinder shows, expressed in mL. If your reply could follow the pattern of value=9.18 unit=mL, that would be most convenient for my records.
value=10 unit=mL
